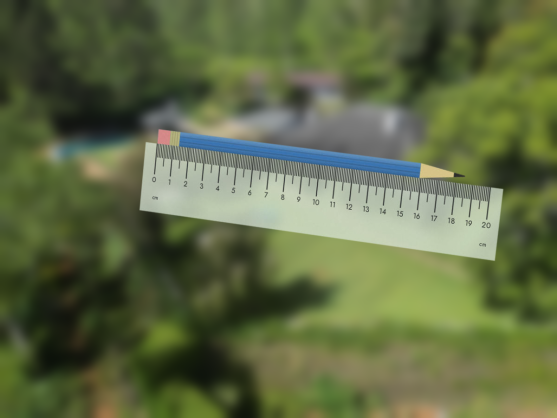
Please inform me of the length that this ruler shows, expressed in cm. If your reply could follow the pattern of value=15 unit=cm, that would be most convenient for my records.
value=18.5 unit=cm
